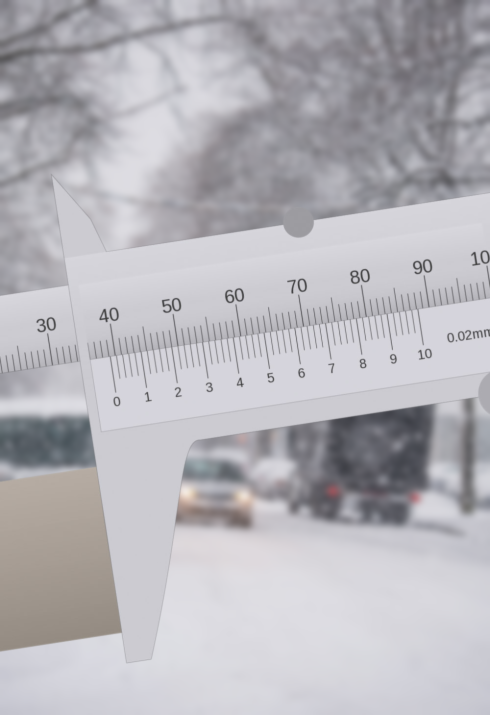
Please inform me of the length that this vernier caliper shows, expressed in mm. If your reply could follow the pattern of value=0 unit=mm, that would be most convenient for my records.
value=39.2 unit=mm
